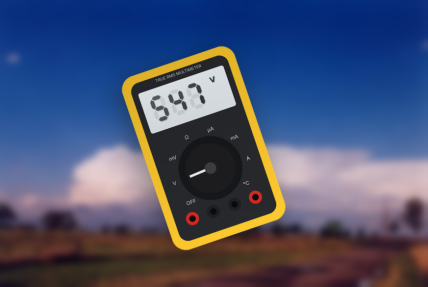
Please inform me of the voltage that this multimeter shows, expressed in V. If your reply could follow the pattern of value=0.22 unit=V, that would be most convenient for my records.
value=547 unit=V
